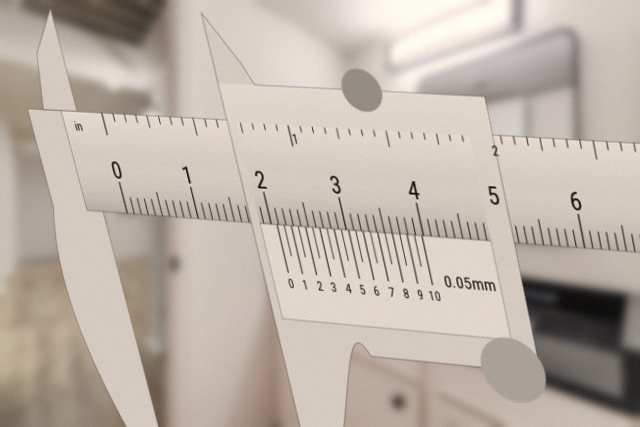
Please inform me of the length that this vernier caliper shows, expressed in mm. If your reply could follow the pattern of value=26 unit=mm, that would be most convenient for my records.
value=20.8 unit=mm
